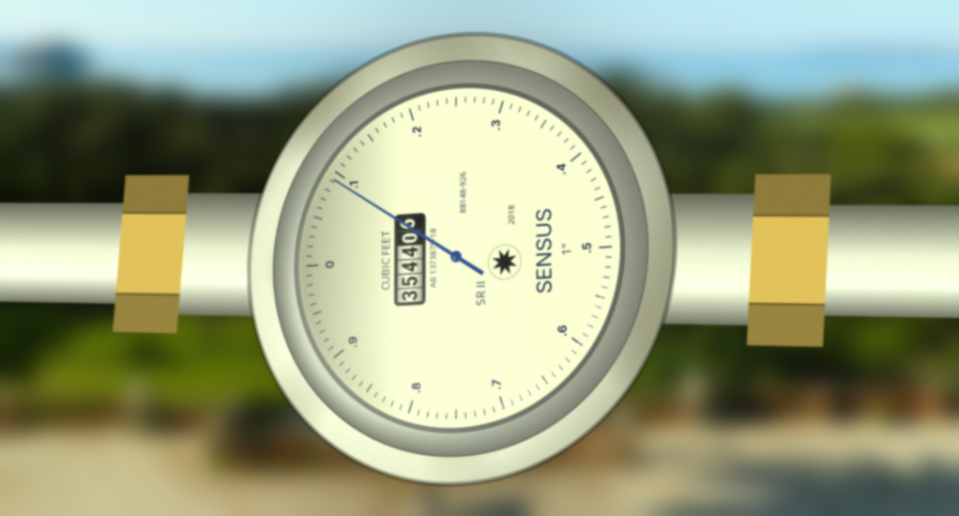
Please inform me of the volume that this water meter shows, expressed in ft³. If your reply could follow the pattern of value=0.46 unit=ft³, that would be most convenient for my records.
value=354406.09 unit=ft³
